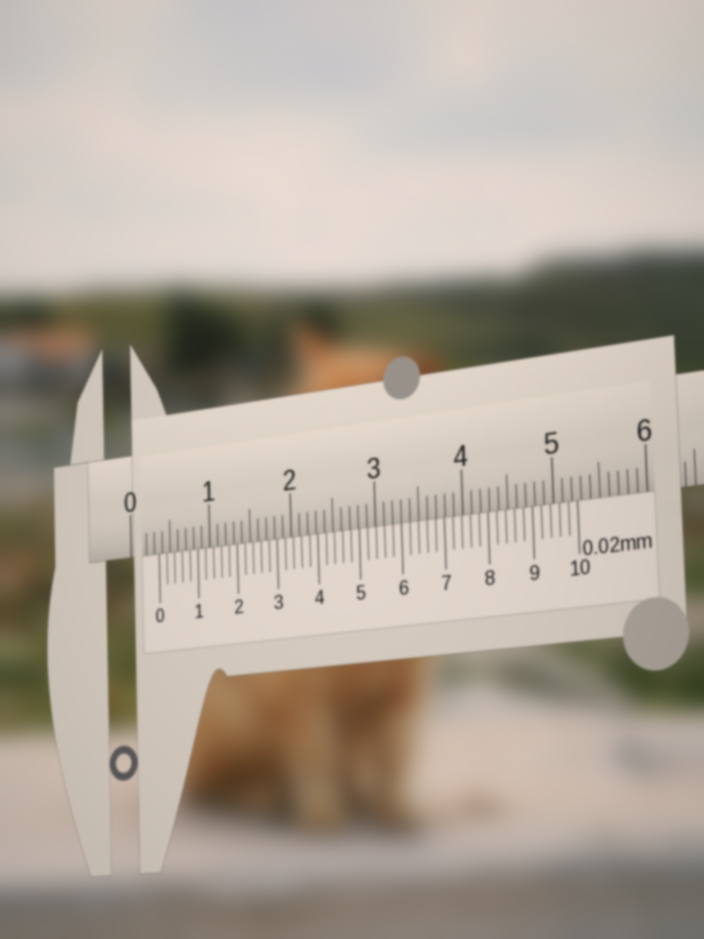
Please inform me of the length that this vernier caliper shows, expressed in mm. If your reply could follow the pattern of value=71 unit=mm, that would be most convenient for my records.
value=3.6 unit=mm
